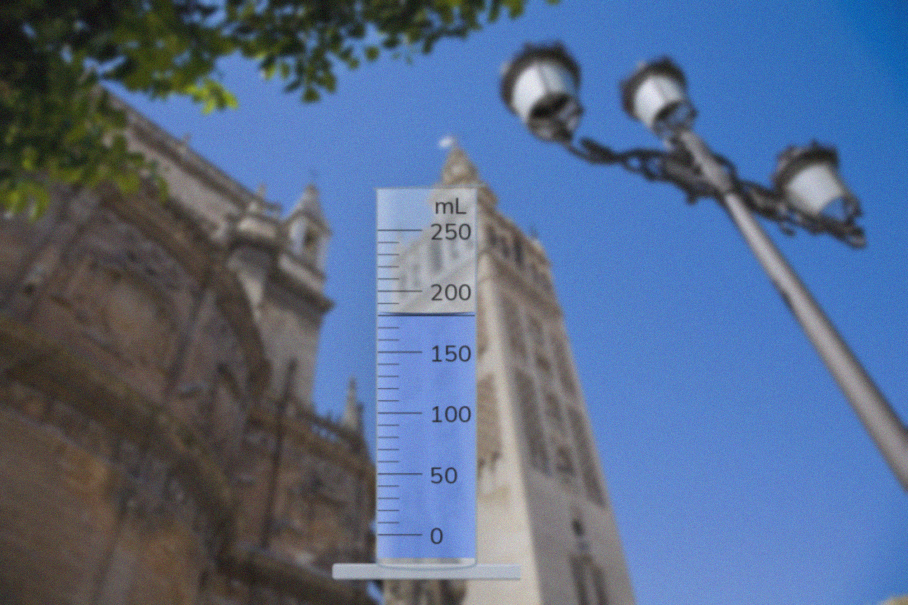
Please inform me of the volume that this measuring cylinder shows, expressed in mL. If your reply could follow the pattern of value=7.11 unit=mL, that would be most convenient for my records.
value=180 unit=mL
